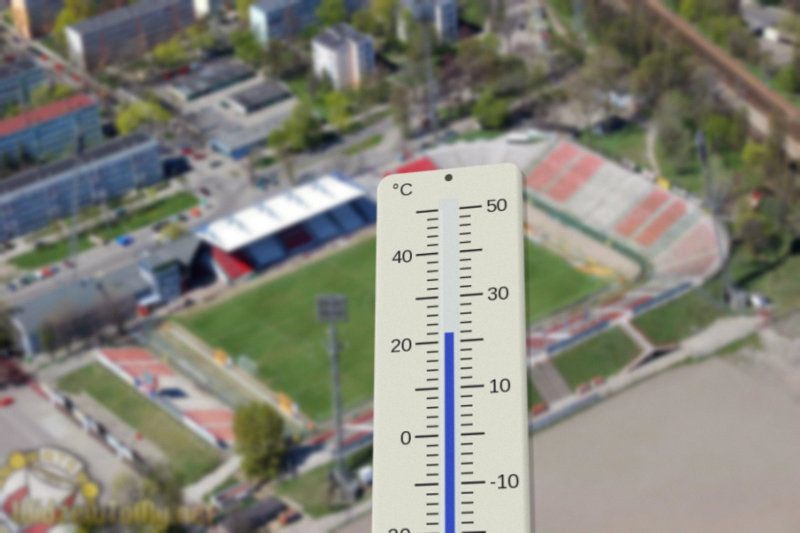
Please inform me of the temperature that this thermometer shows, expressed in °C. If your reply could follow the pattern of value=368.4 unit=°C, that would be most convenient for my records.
value=22 unit=°C
